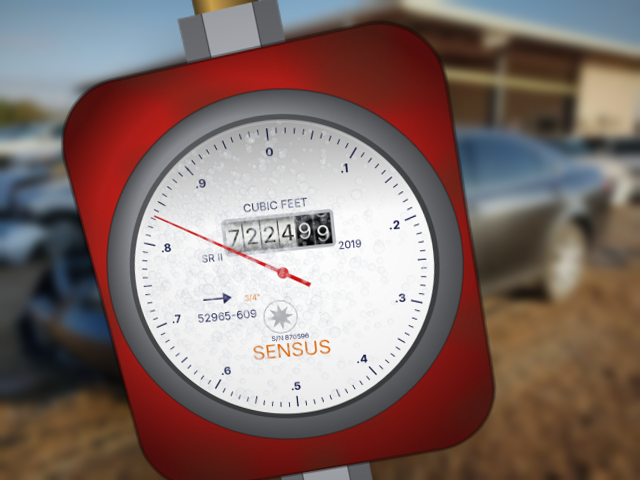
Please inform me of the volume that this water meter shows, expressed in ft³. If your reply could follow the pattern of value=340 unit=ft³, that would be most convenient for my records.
value=722498.83 unit=ft³
